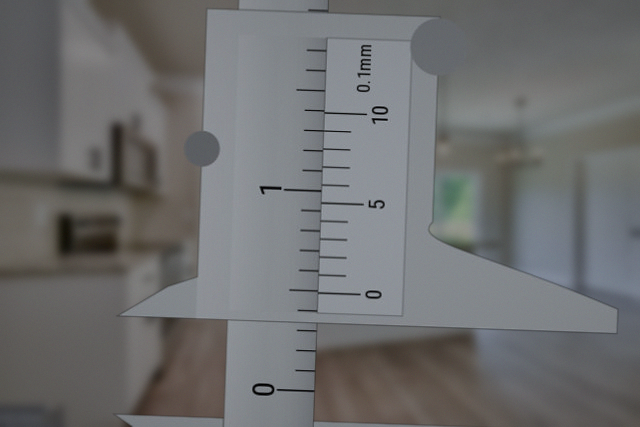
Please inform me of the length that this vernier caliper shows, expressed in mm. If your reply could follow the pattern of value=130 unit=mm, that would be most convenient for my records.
value=4.9 unit=mm
